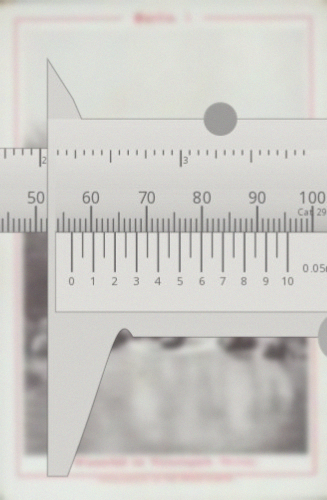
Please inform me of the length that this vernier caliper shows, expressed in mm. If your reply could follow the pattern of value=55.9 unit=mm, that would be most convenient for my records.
value=56.5 unit=mm
